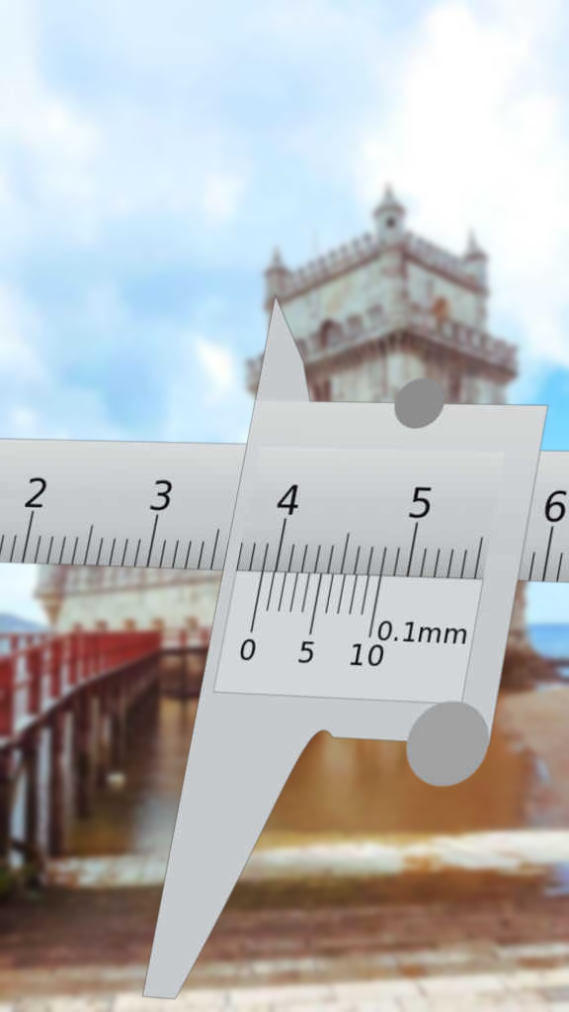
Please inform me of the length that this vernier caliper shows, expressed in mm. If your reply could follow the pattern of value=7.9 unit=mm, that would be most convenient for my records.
value=39.0 unit=mm
